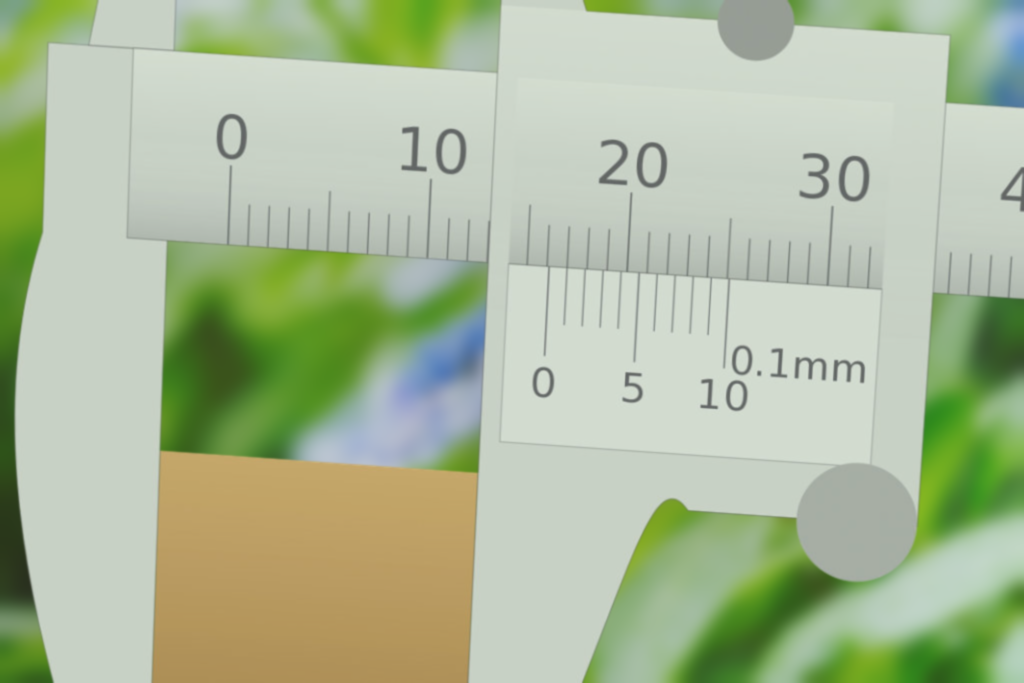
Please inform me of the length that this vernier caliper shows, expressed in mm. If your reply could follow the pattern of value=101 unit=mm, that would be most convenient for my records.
value=16.1 unit=mm
